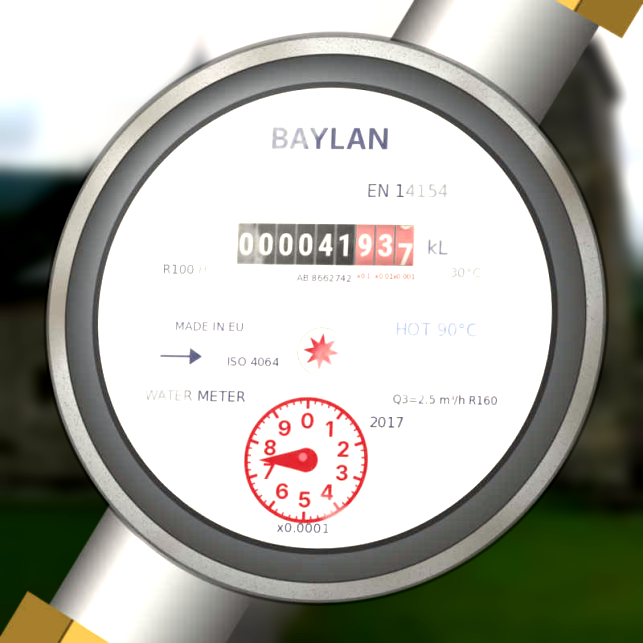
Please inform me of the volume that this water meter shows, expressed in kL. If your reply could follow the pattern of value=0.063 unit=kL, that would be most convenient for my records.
value=41.9367 unit=kL
